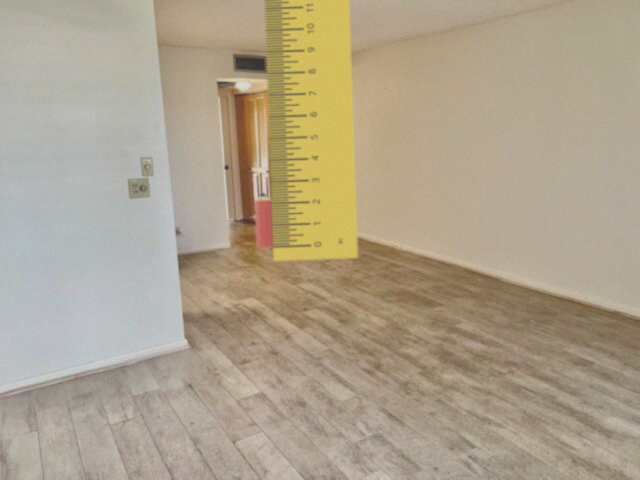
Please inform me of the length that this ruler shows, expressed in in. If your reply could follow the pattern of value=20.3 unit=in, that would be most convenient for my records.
value=2.5 unit=in
